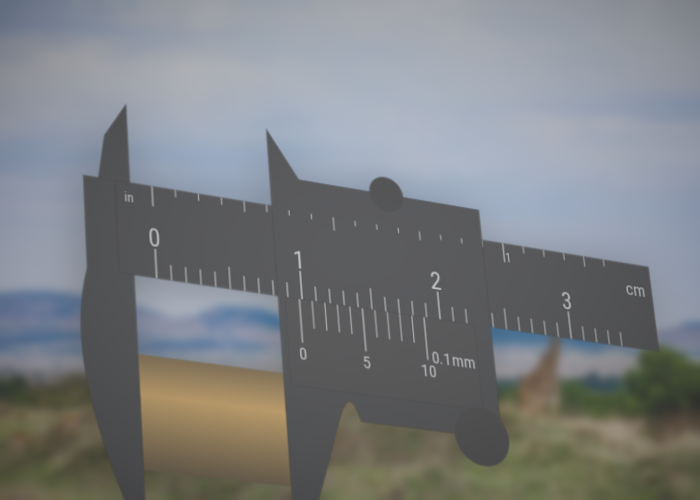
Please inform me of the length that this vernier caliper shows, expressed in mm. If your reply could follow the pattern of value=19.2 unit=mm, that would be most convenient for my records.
value=9.8 unit=mm
